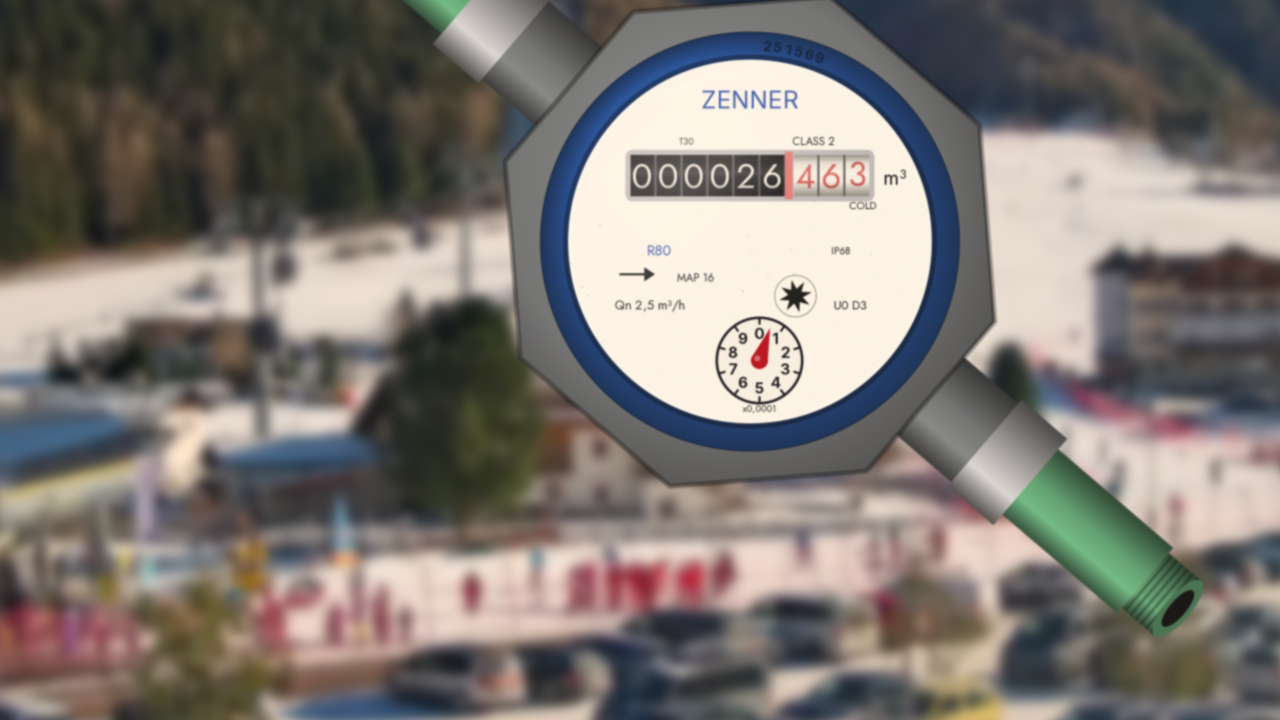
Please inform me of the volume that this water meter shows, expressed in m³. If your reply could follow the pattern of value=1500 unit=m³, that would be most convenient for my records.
value=26.4630 unit=m³
